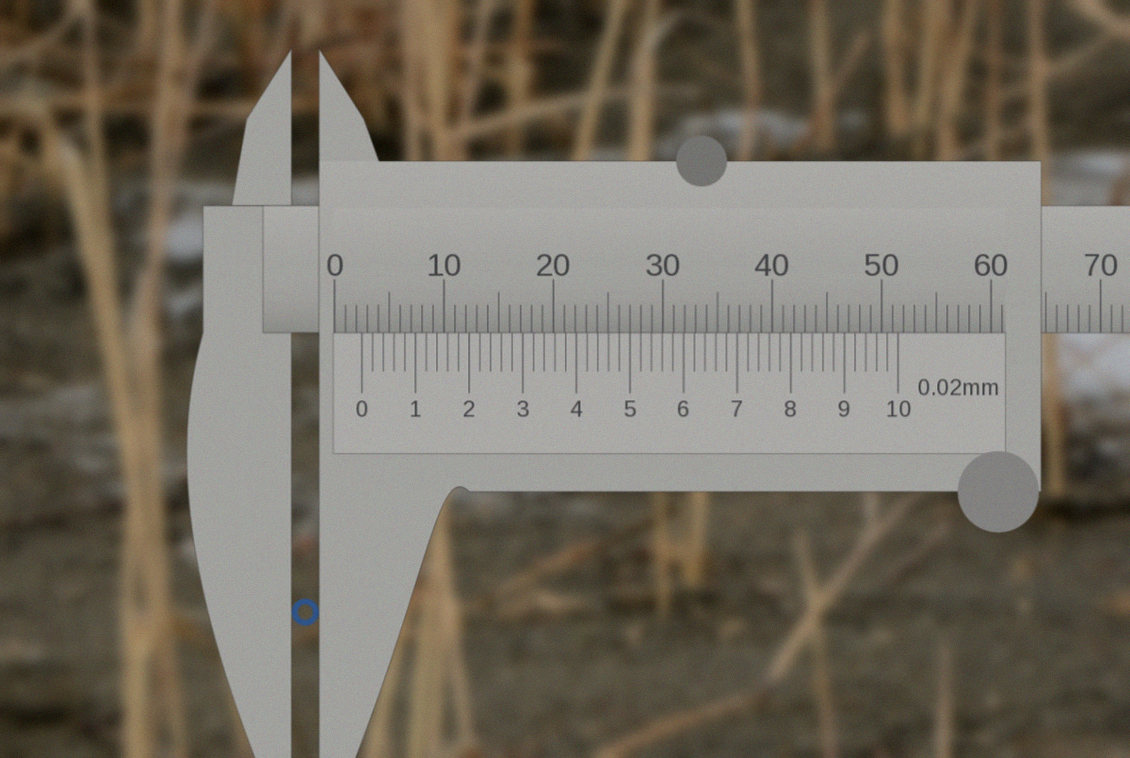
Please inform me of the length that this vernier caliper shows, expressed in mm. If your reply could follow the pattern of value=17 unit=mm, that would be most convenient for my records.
value=2.5 unit=mm
